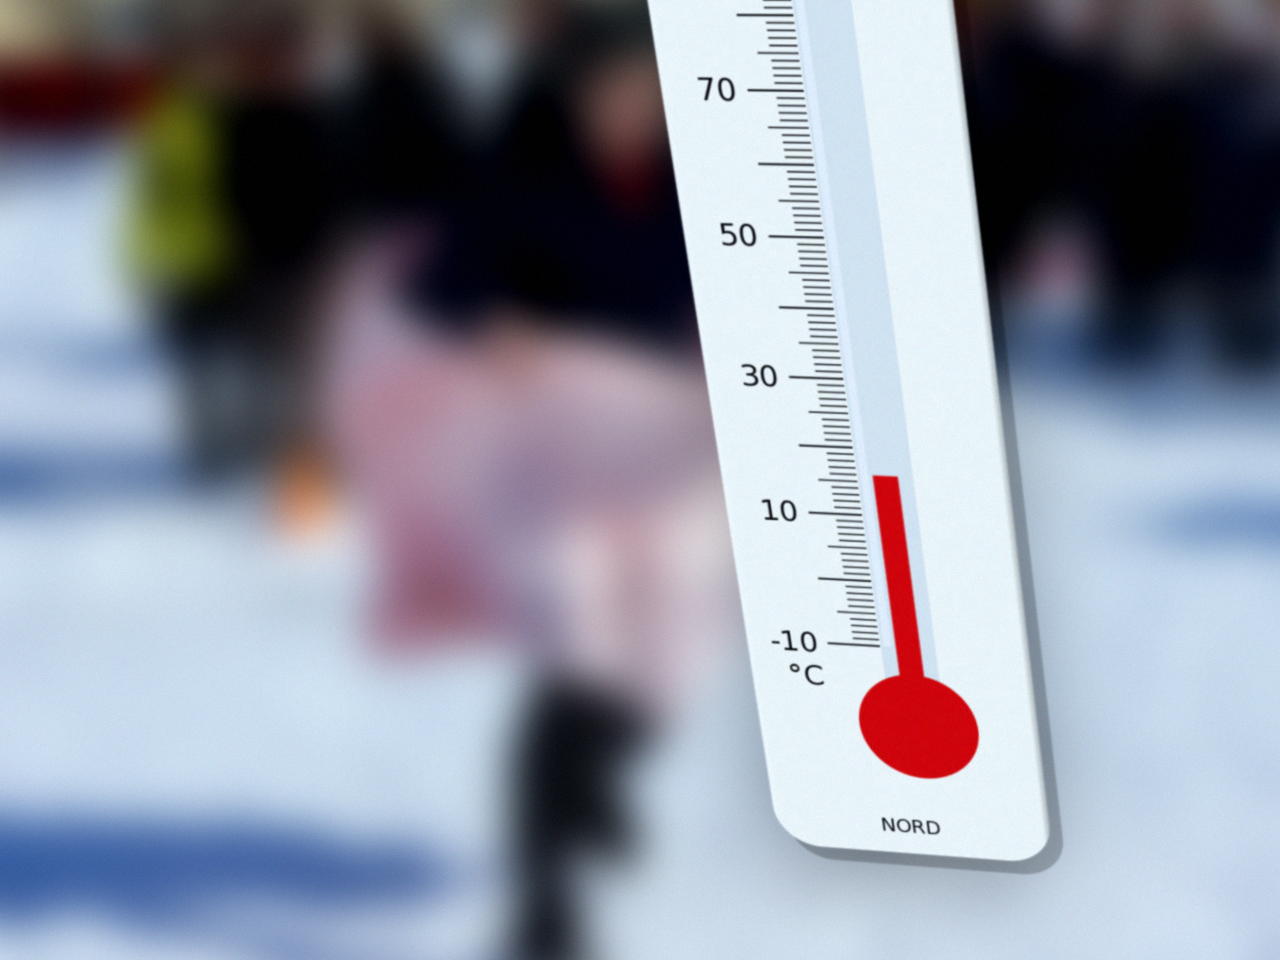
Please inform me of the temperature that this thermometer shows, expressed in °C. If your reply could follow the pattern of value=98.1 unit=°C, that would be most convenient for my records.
value=16 unit=°C
